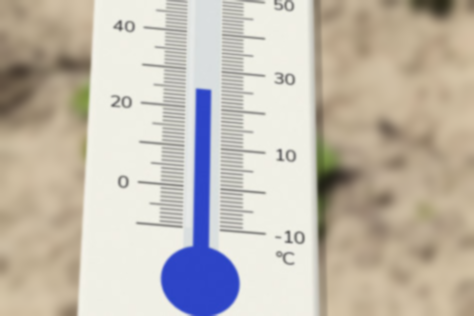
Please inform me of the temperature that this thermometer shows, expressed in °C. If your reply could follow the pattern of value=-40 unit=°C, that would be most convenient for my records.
value=25 unit=°C
